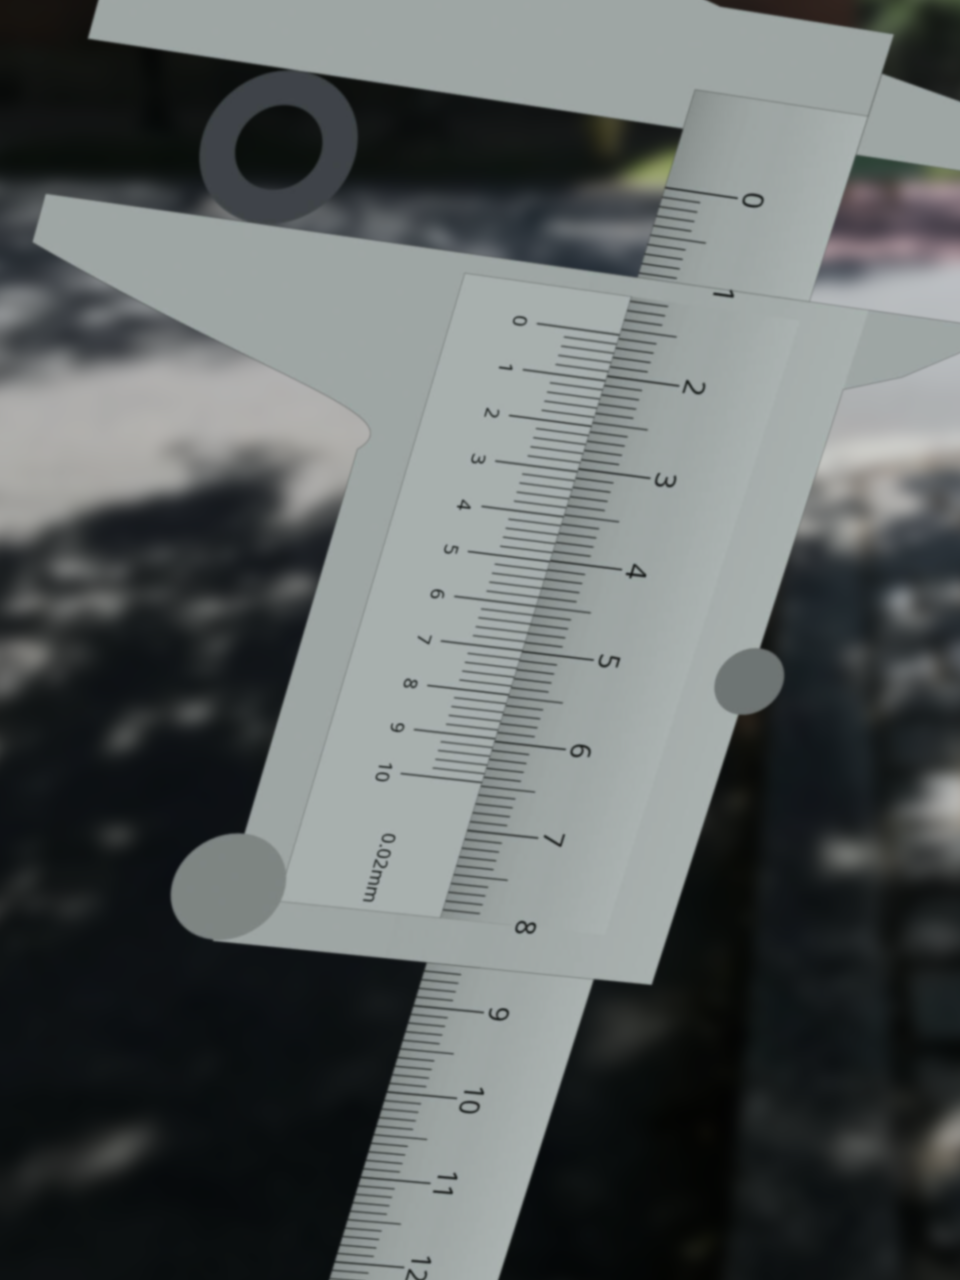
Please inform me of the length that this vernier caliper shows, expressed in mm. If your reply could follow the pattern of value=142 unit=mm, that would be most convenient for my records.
value=15.6 unit=mm
